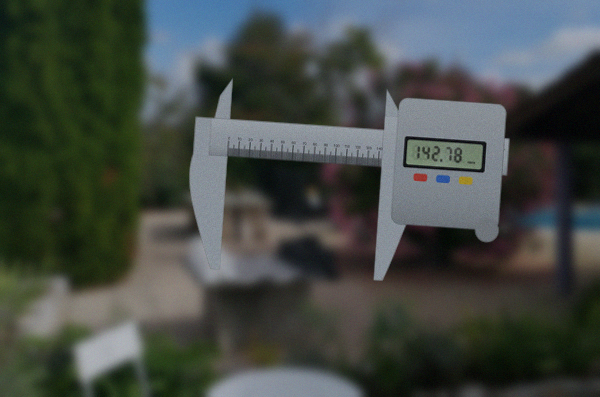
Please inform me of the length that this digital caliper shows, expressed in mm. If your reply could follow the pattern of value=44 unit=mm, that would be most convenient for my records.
value=142.78 unit=mm
